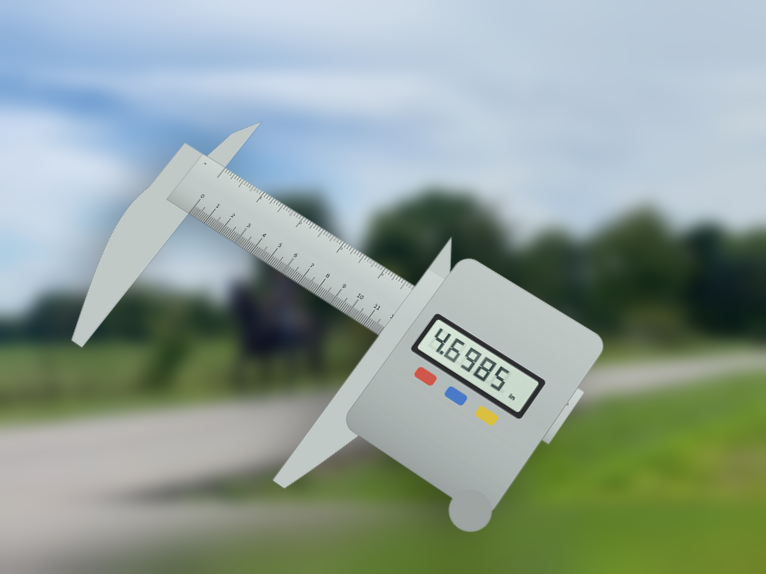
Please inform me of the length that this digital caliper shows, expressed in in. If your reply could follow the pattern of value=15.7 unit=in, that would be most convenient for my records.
value=4.6985 unit=in
